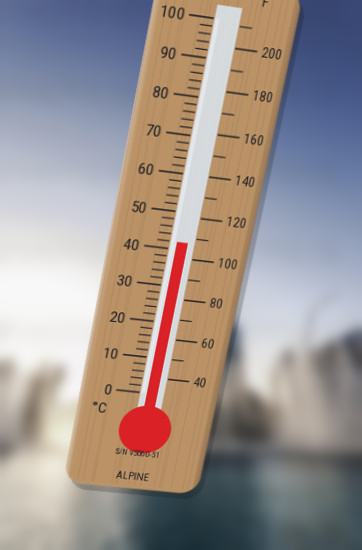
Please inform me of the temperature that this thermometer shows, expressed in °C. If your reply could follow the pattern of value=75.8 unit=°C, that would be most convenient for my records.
value=42 unit=°C
